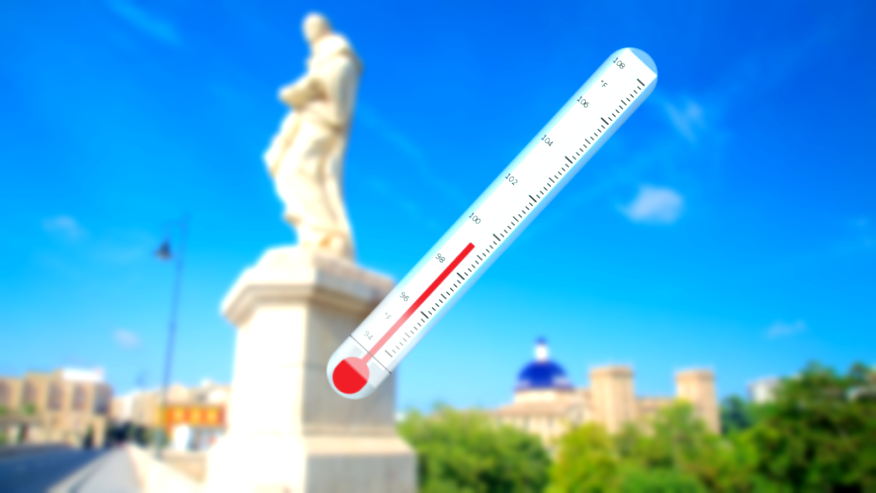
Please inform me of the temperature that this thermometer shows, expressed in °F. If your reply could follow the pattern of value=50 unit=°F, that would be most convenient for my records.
value=99.2 unit=°F
